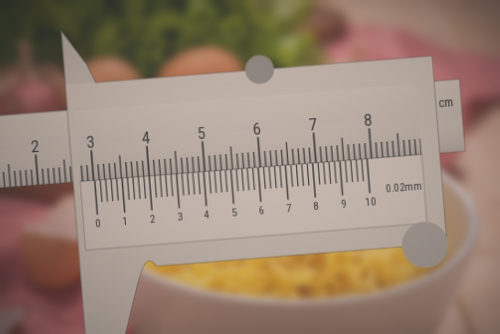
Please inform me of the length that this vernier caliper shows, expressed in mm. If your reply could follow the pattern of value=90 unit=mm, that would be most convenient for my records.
value=30.2 unit=mm
